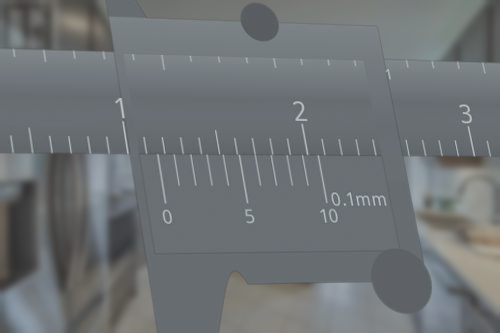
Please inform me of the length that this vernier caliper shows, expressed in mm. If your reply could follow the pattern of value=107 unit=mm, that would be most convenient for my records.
value=11.6 unit=mm
